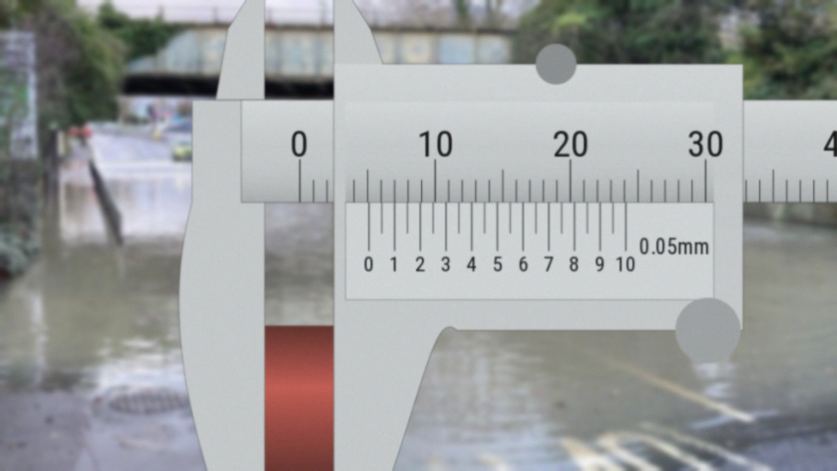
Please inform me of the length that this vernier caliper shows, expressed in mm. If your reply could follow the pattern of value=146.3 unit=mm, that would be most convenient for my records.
value=5.1 unit=mm
